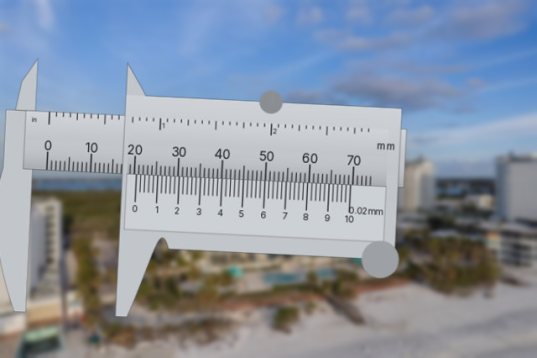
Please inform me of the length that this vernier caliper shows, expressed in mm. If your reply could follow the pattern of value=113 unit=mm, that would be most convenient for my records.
value=20.5 unit=mm
